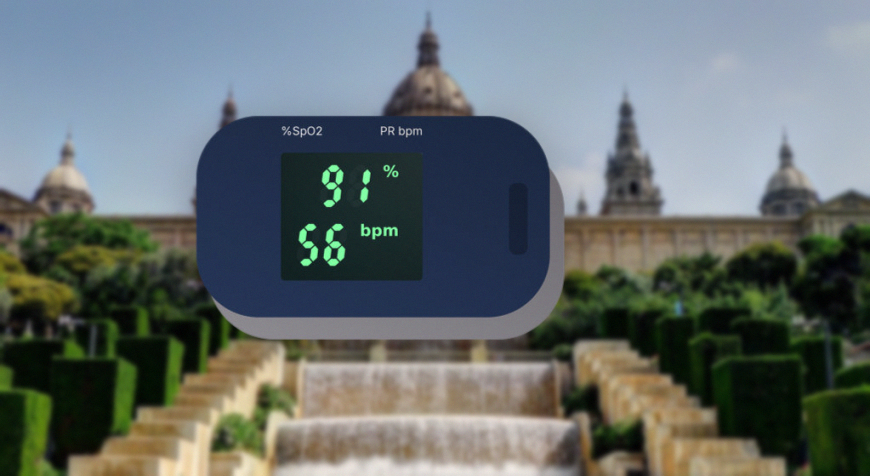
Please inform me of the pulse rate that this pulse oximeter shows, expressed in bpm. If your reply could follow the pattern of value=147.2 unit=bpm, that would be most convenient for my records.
value=56 unit=bpm
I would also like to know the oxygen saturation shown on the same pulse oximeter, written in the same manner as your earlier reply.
value=91 unit=%
